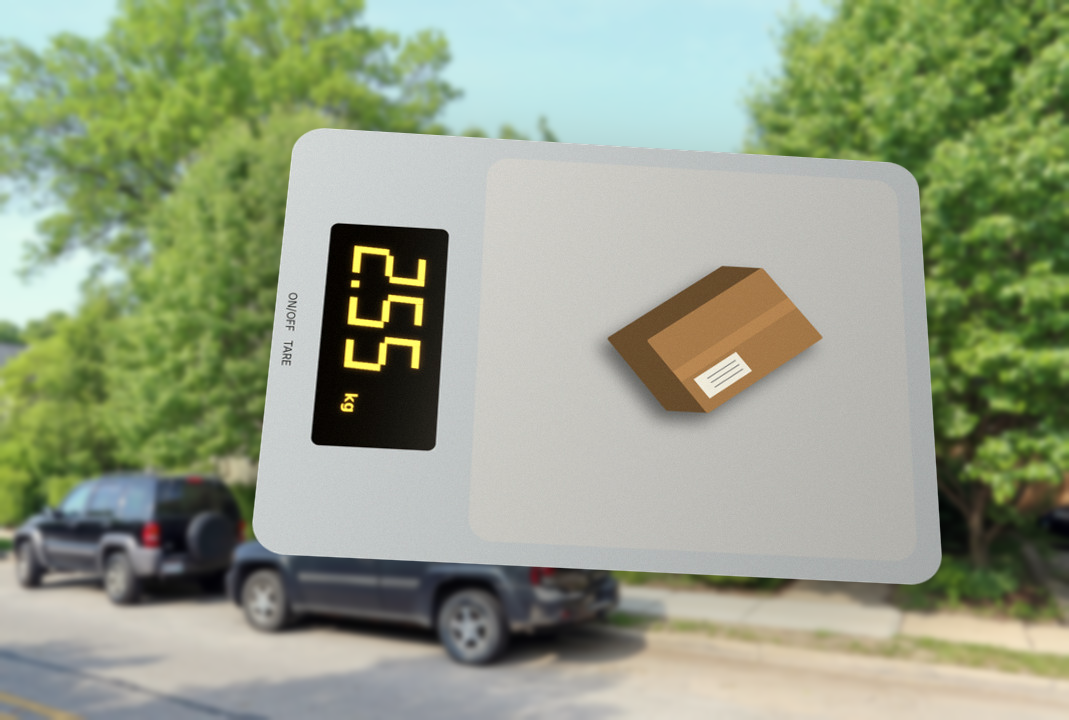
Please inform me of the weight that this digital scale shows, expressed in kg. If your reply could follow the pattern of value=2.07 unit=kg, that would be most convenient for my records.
value=2.55 unit=kg
